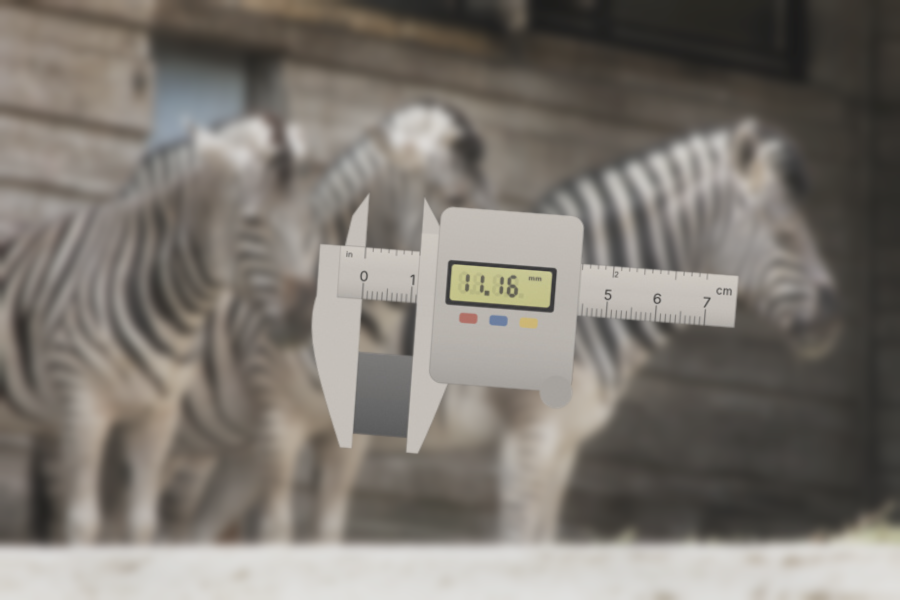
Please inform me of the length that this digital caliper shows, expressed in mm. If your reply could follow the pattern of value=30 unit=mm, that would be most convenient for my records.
value=11.16 unit=mm
